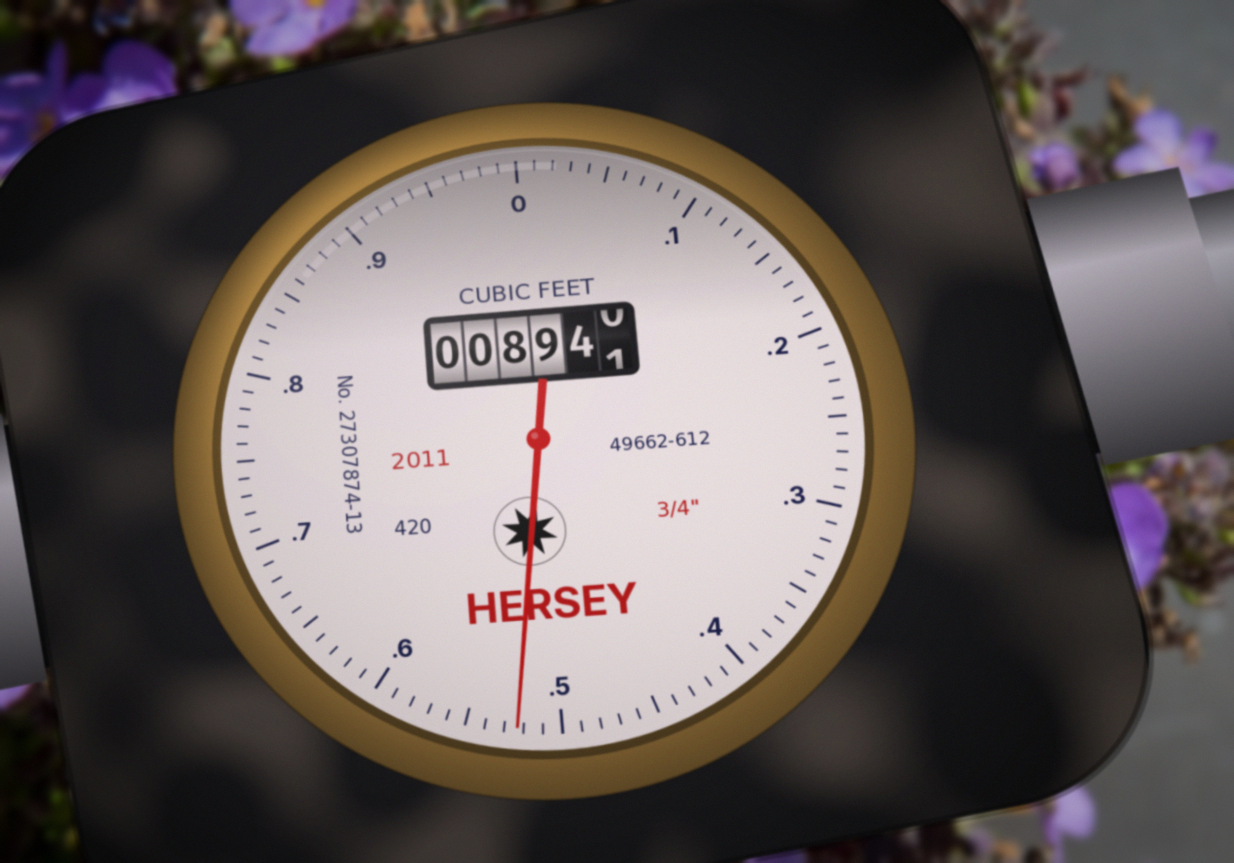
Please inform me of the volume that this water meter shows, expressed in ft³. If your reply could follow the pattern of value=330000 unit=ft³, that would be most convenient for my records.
value=8940.52 unit=ft³
